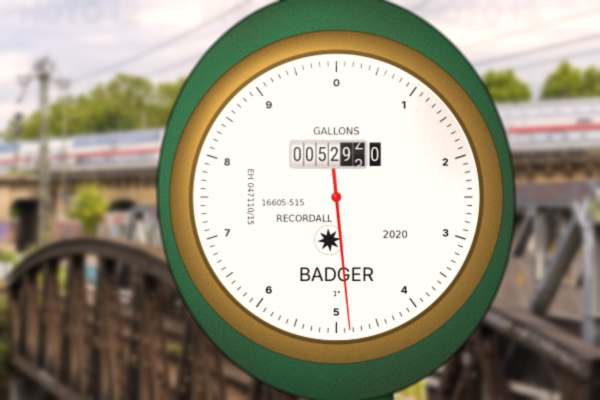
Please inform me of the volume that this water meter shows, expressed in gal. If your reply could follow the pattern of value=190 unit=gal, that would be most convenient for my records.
value=52924.8 unit=gal
